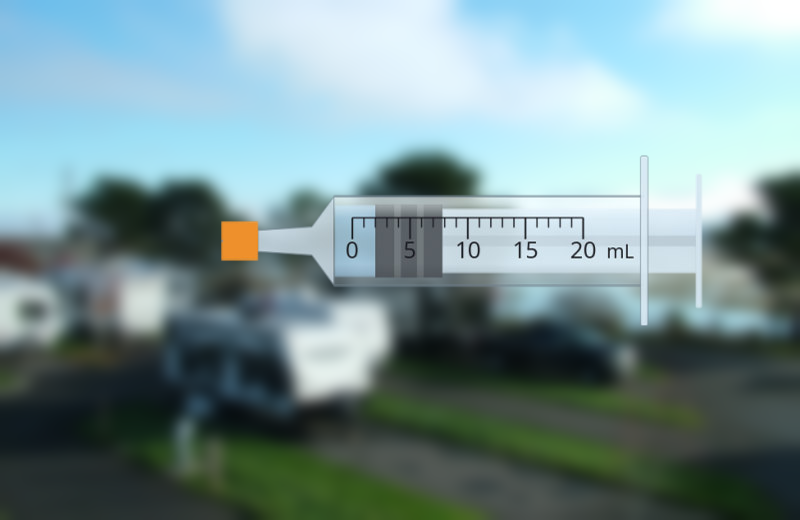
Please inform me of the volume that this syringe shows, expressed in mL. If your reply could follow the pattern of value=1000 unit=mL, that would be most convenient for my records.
value=2 unit=mL
